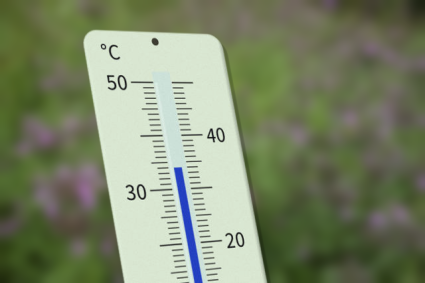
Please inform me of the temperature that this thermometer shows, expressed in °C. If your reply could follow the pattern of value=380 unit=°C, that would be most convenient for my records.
value=34 unit=°C
